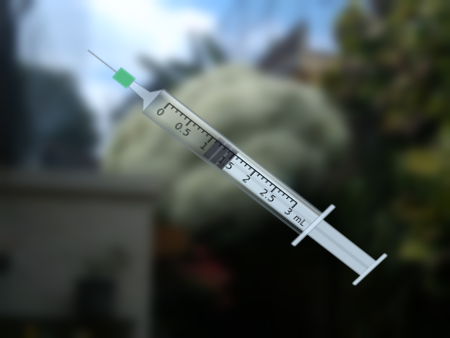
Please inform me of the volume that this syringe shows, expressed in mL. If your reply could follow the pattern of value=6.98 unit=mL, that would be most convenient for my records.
value=1.1 unit=mL
